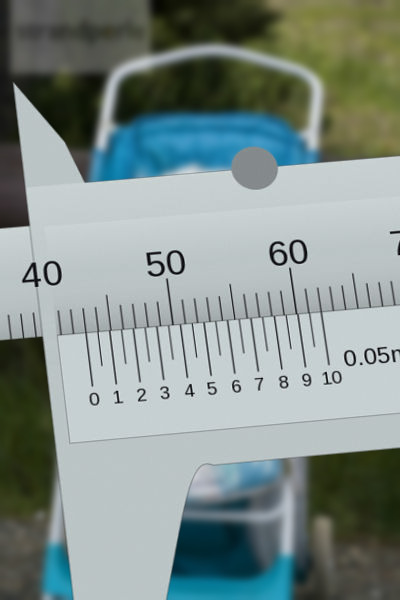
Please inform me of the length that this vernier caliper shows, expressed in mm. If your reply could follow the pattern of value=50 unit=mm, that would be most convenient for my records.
value=43.0 unit=mm
